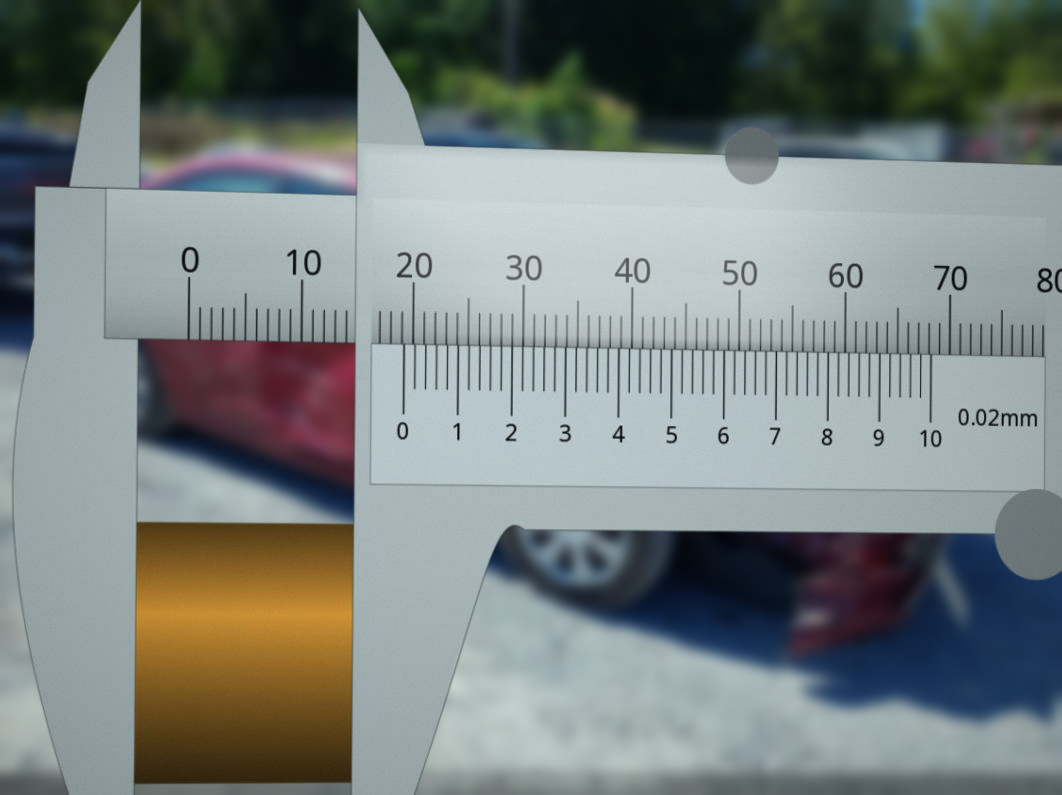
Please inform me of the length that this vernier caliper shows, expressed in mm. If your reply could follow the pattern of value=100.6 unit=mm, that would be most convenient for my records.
value=19.2 unit=mm
